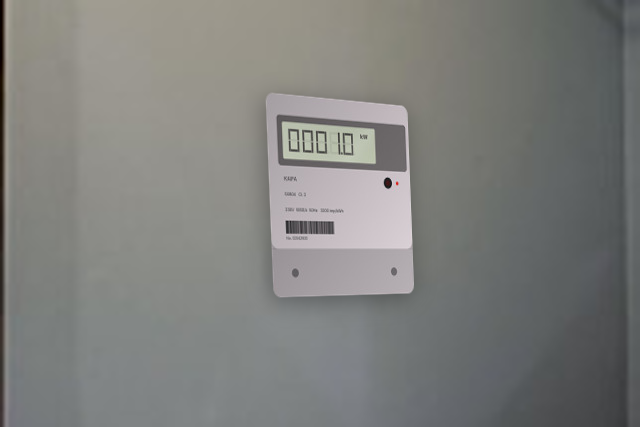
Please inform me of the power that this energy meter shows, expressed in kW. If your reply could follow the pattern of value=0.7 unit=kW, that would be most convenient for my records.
value=1.0 unit=kW
